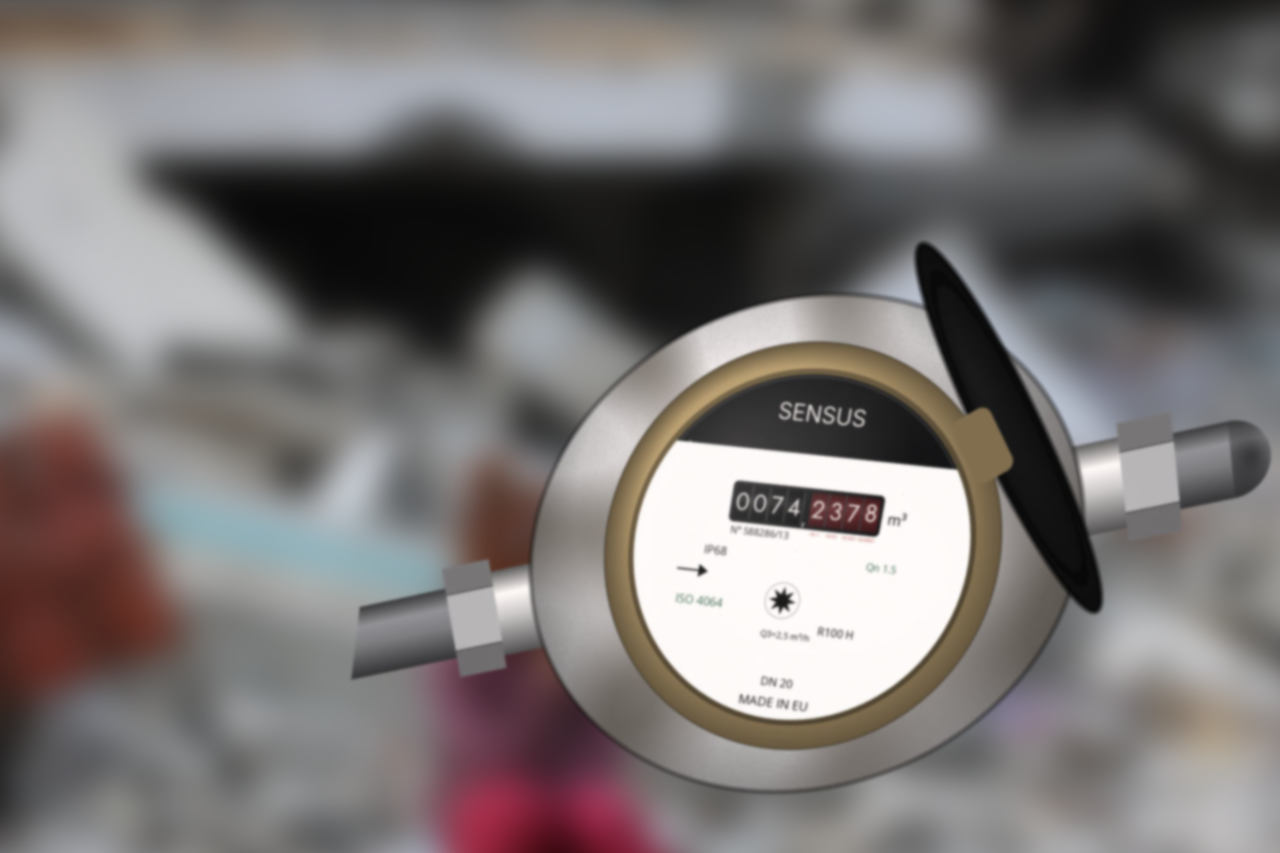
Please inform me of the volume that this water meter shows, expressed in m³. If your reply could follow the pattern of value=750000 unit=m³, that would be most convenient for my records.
value=74.2378 unit=m³
